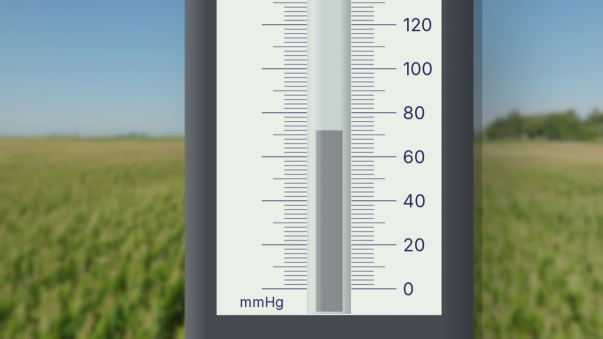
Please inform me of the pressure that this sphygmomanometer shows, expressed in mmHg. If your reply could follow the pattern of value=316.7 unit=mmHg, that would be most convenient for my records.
value=72 unit=mmHg
